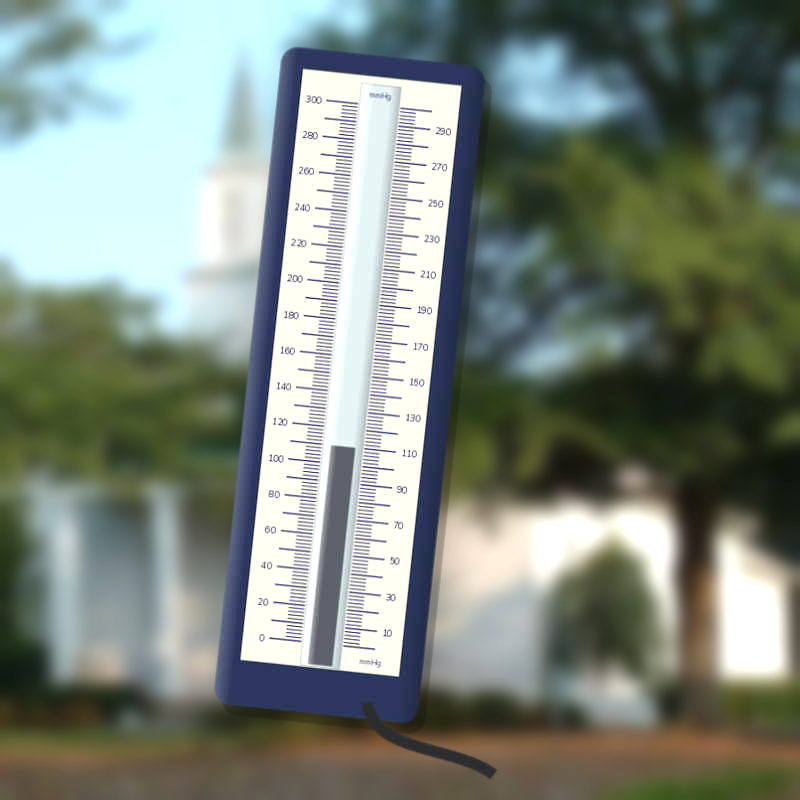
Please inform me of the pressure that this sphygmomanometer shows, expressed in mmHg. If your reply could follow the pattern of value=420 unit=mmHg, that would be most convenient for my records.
value=110 unit=mmHg
